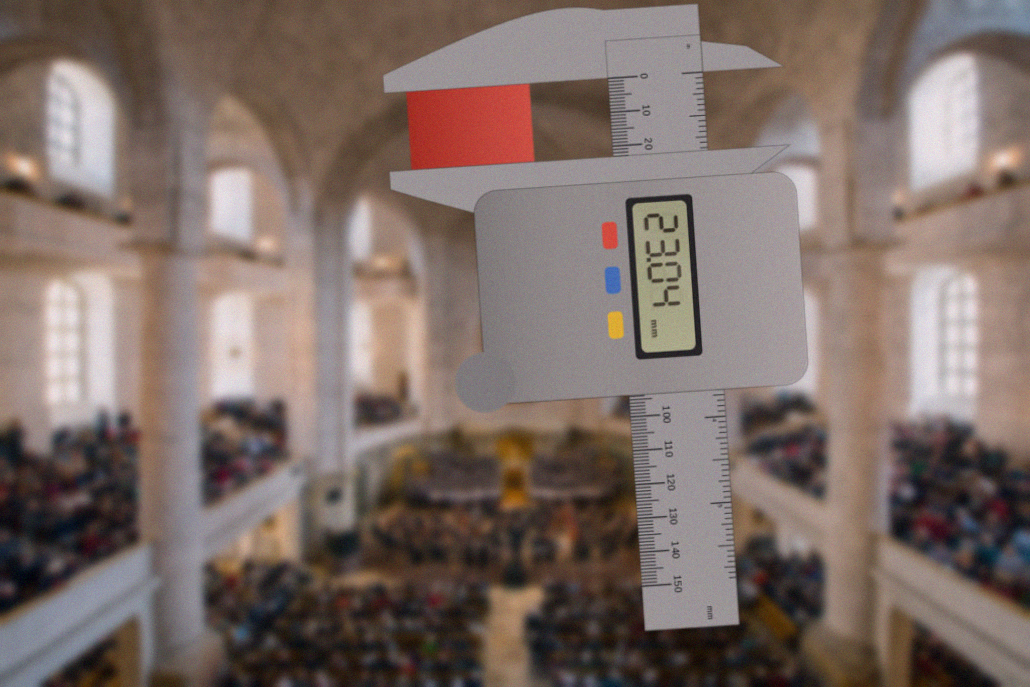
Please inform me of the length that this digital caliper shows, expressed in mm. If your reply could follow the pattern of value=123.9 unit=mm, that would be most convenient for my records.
value=23.04 unit=mm
